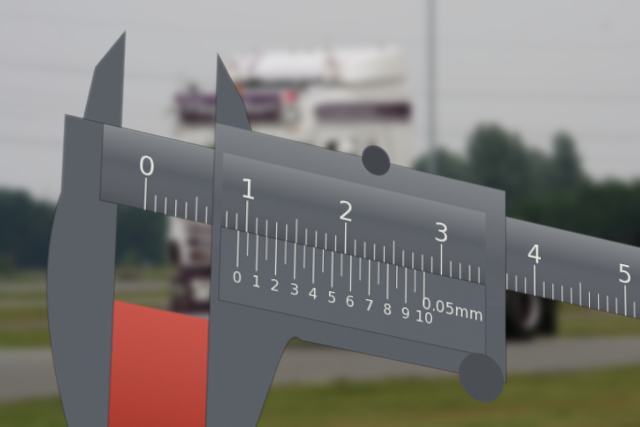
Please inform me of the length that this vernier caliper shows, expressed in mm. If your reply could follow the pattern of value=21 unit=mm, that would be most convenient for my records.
value=9.2 unit=mm
